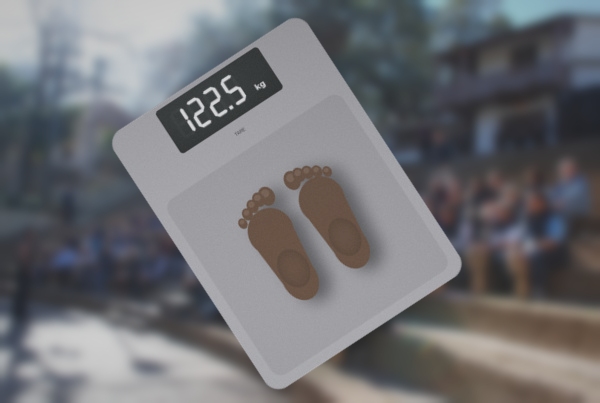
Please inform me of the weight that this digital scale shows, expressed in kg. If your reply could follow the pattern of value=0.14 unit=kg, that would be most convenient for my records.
value=122.5 unit=kg
